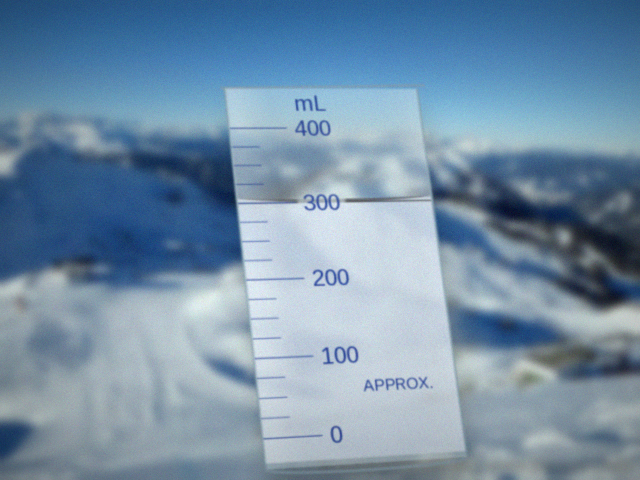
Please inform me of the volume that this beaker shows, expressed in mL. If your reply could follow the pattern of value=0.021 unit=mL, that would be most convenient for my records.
value=300 unit=mL
